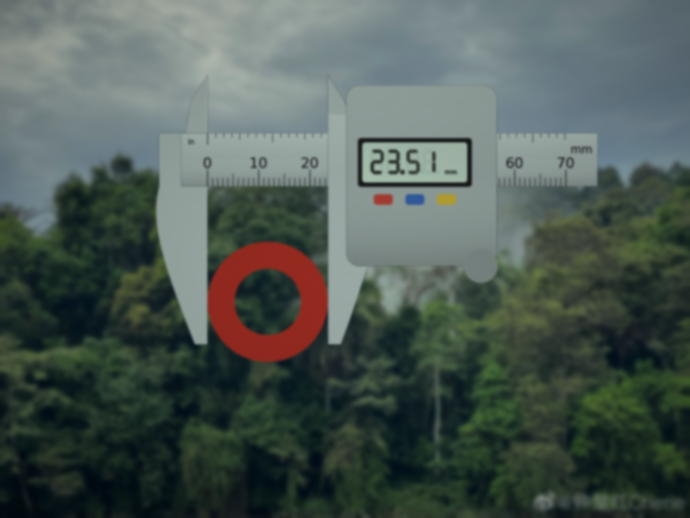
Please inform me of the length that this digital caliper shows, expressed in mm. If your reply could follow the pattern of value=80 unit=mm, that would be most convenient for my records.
value=23.51 unit=mm
